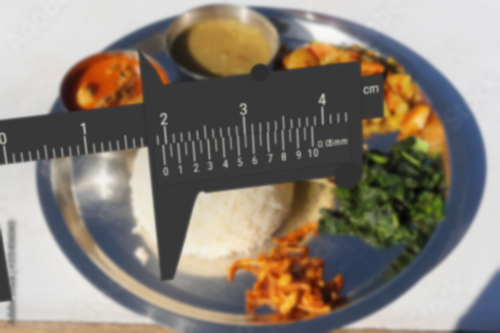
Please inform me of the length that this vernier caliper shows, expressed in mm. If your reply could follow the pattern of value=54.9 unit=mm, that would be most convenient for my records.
value=19.6 unit=mm
